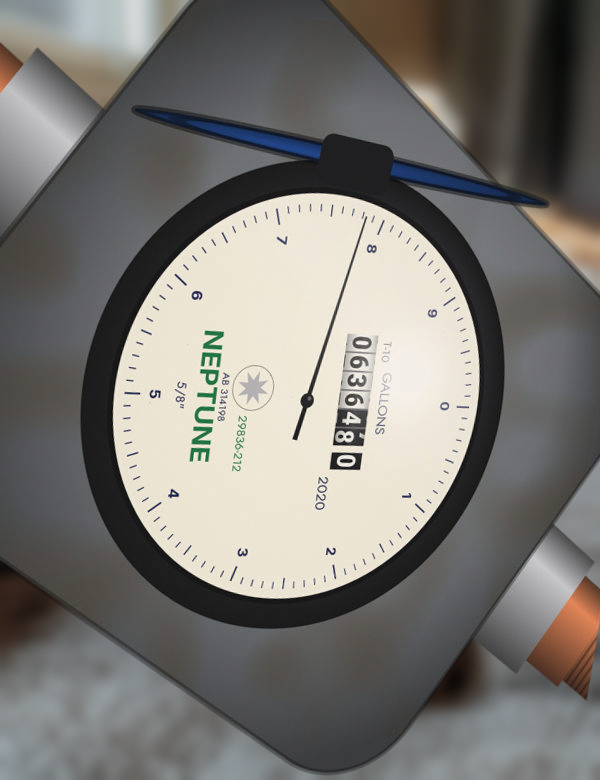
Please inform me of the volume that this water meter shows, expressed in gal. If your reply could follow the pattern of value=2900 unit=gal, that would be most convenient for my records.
value=636477.8 unit=gal
